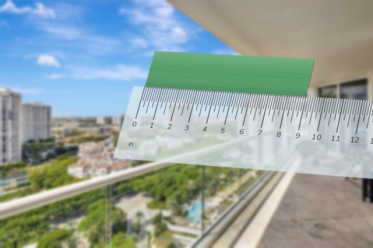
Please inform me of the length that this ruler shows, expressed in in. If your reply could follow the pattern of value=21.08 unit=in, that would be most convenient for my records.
value=9 unit=in
